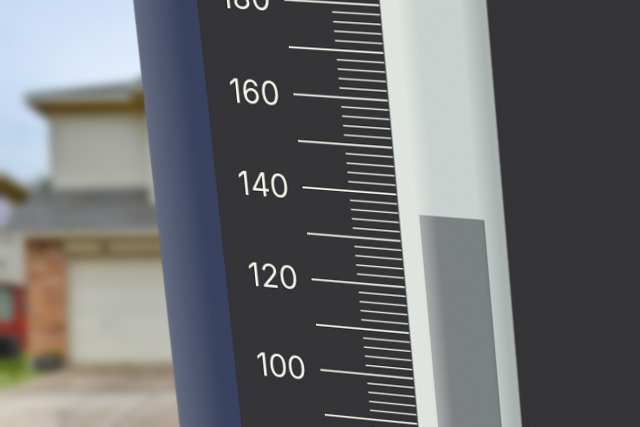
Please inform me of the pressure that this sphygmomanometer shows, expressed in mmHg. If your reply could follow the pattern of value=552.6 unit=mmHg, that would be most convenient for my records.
value=136 unit=mmHg
